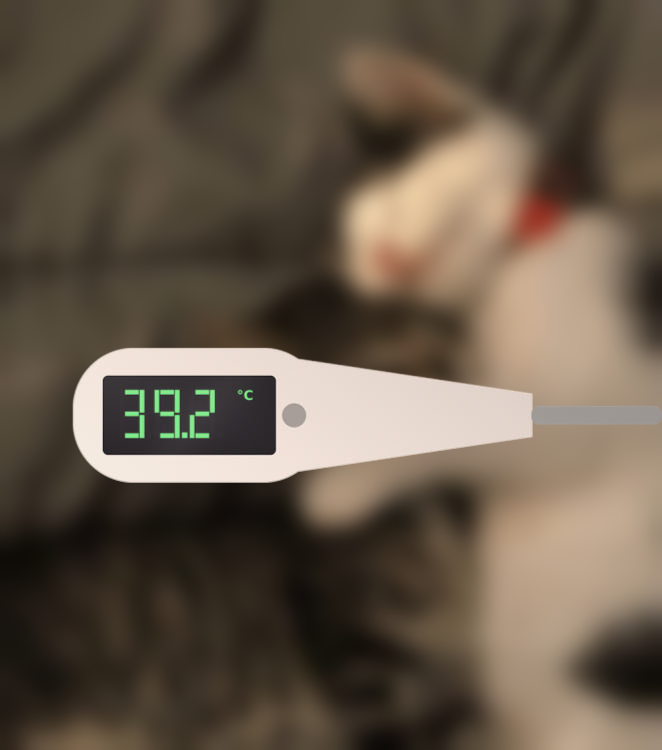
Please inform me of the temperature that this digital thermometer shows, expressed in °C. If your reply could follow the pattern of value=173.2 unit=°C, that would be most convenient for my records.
value=39.2 unit=°C
